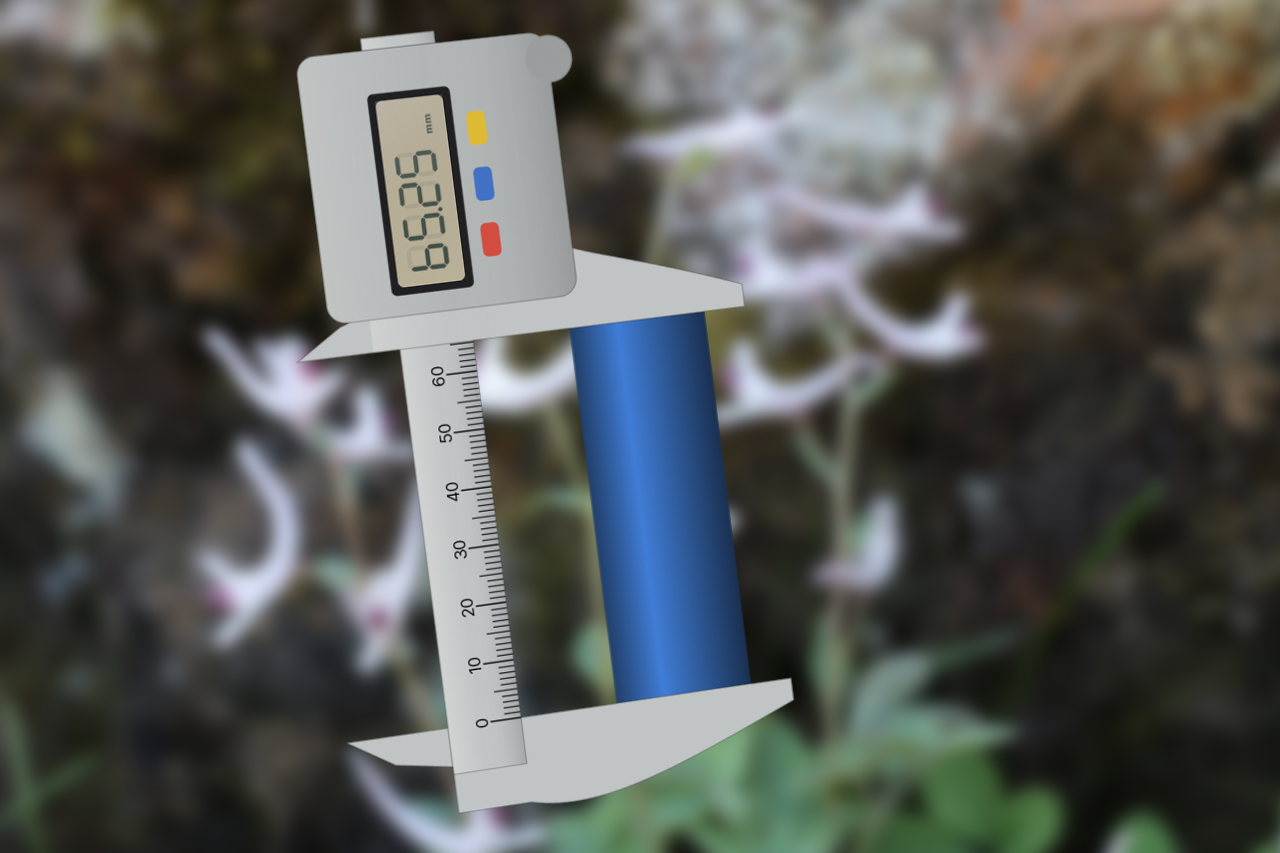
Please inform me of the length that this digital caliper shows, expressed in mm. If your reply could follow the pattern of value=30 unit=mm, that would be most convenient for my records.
value=65.25 unit=mm
